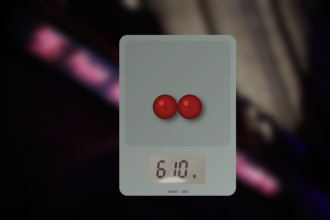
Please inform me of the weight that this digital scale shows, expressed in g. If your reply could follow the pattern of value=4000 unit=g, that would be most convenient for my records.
value=610 unit=g
